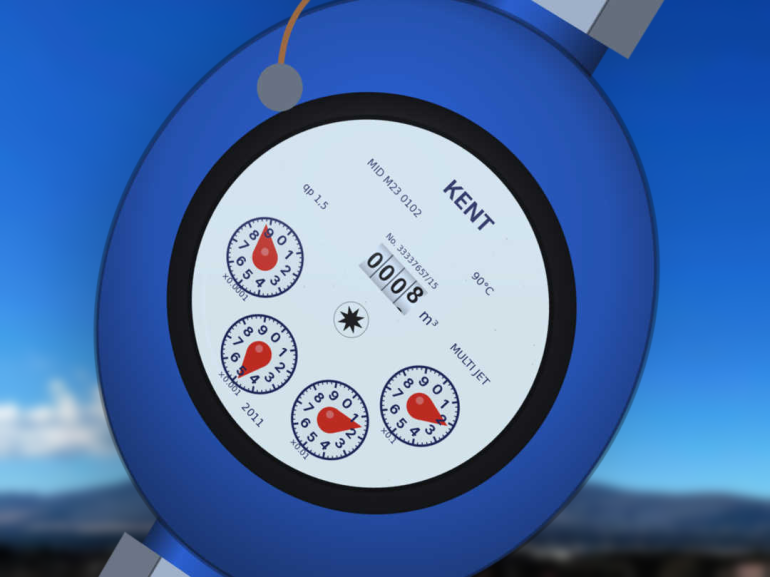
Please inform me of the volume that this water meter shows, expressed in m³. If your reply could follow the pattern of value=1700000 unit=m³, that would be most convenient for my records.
value=8.2148 unit=m³
